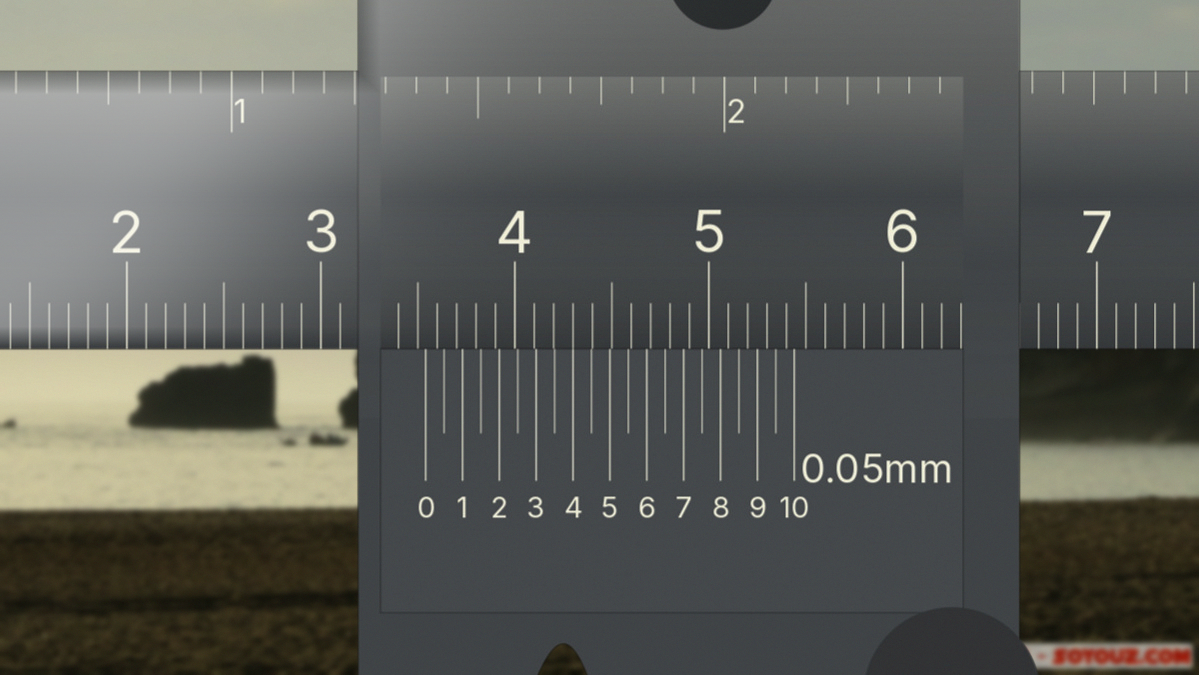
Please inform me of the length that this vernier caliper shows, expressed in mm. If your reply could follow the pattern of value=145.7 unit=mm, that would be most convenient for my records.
value=35.4 unit=mm
